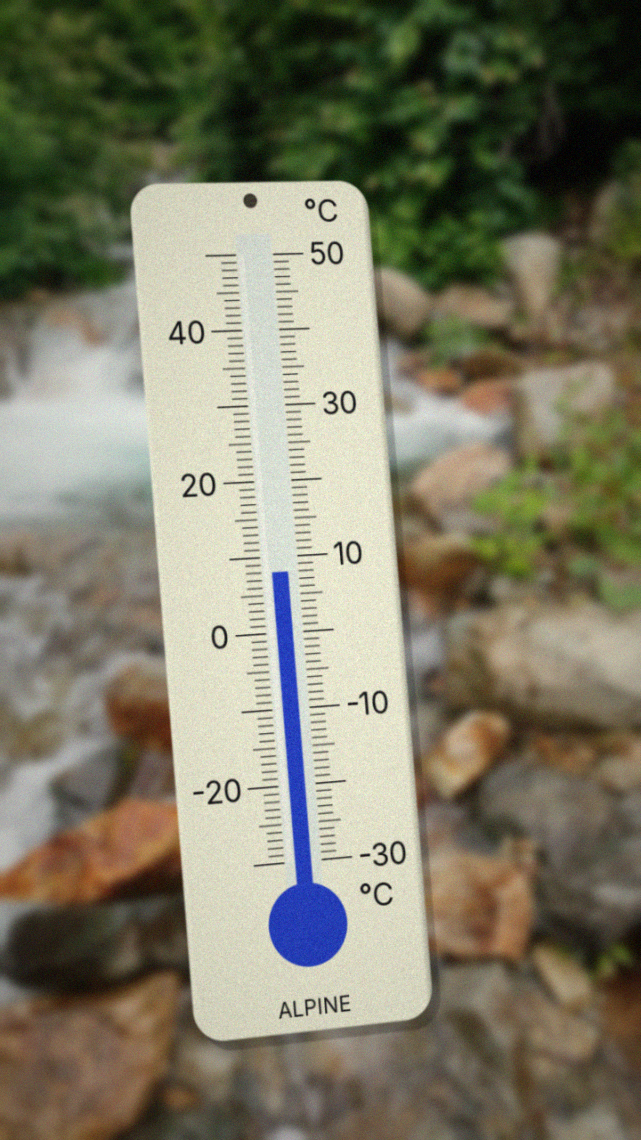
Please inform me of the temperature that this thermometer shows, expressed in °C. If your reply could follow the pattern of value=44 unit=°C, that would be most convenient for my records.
value=8 unit=°C
